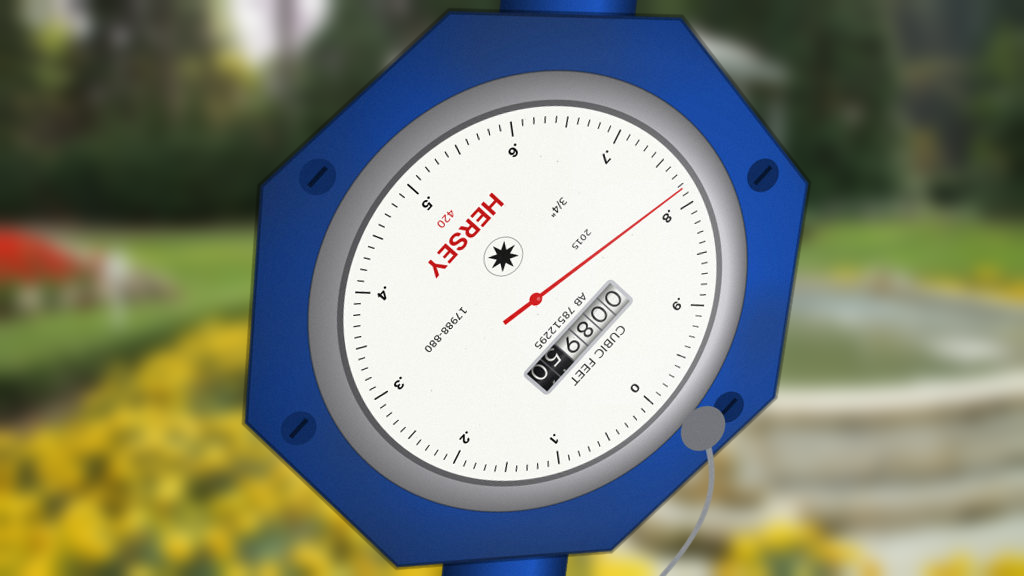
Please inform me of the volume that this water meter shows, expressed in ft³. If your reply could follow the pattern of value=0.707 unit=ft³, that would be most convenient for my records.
value=8949.78 unit=ft³
